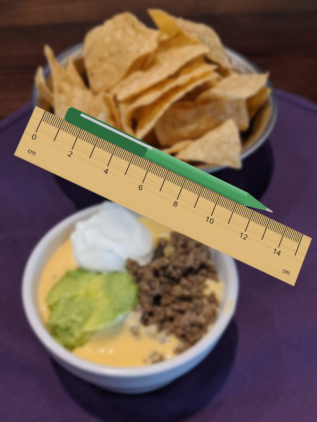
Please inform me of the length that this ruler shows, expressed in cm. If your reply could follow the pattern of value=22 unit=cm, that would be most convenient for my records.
value=12 unit=cm
